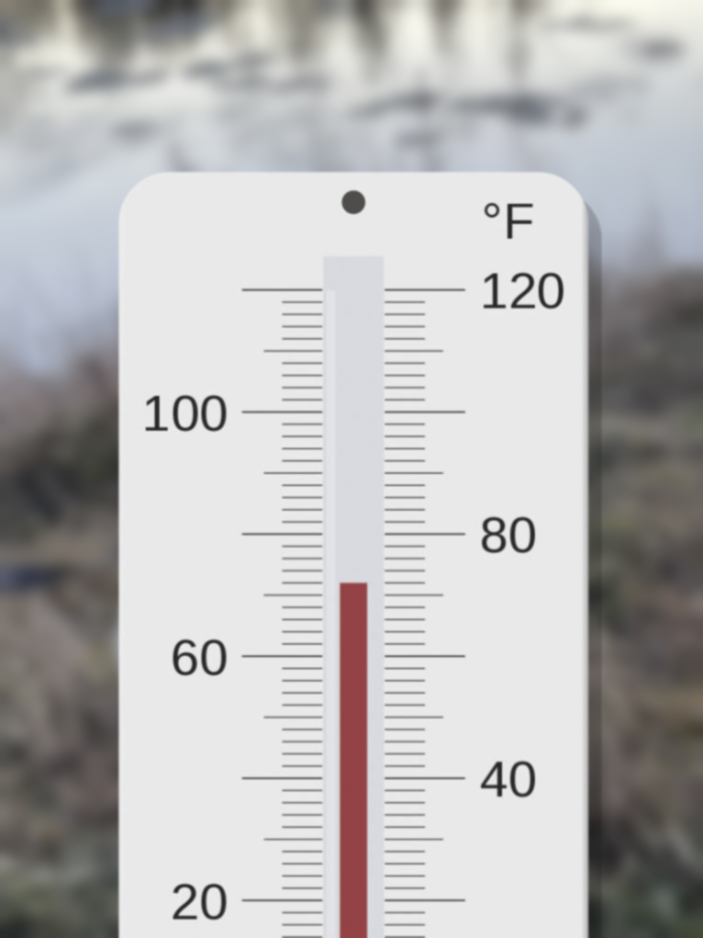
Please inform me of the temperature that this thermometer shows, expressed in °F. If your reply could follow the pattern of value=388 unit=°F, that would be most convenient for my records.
value=72 unit=°F
